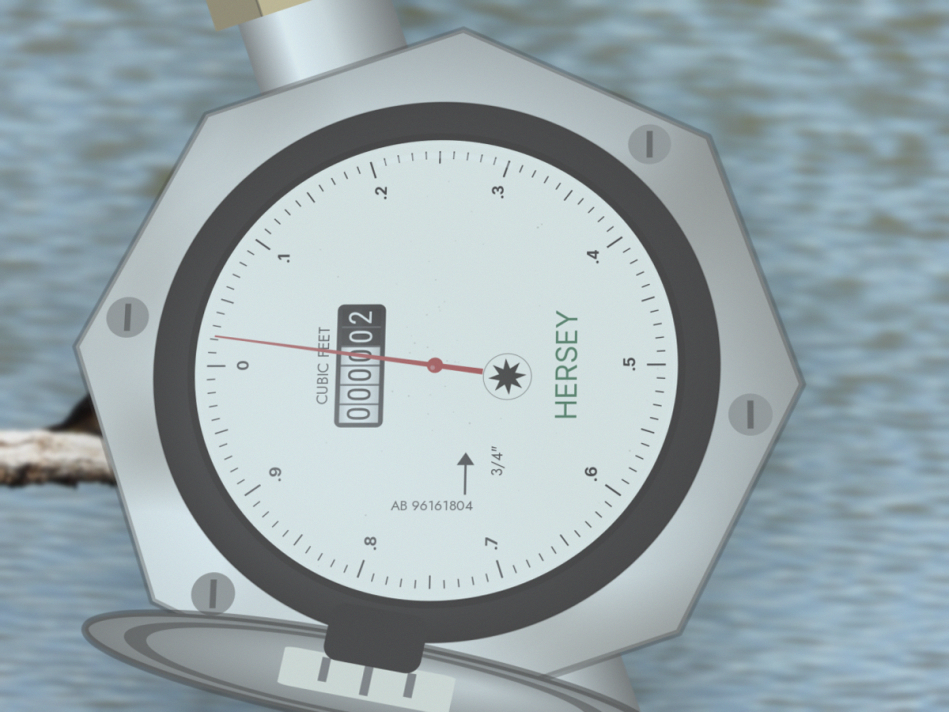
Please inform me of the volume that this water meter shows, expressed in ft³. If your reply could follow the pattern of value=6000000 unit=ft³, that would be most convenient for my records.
value=2.02 unit=ft³
